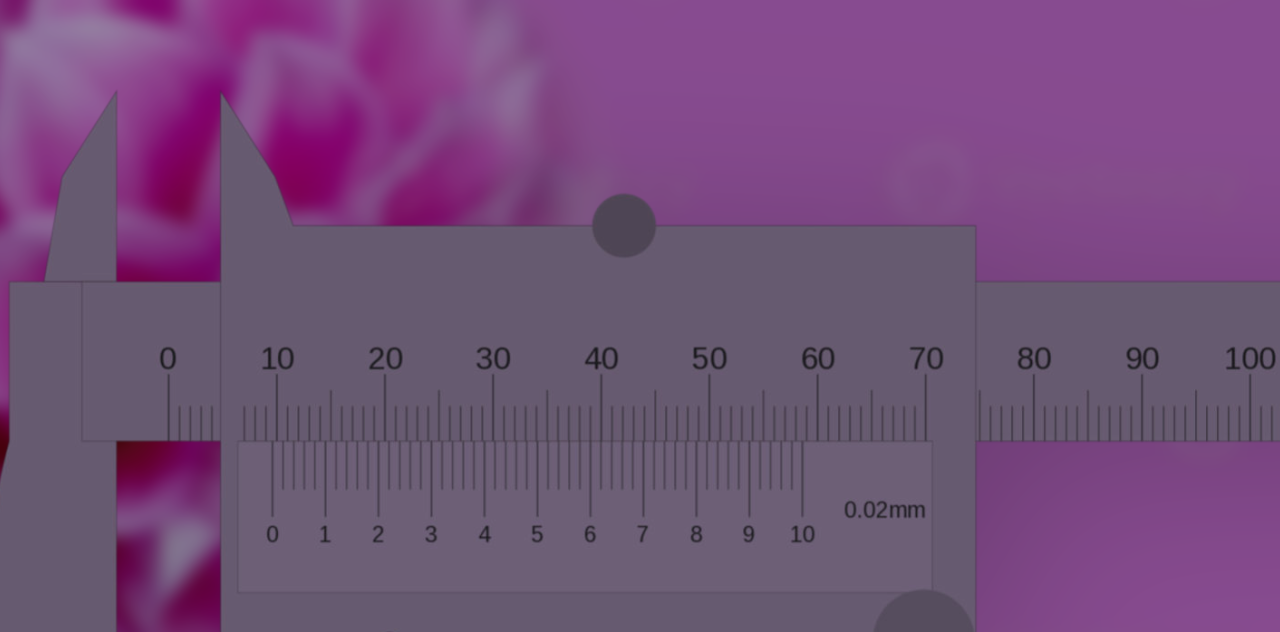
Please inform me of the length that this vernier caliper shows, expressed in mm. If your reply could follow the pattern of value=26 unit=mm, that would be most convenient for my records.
value=9.6 unit=mm
